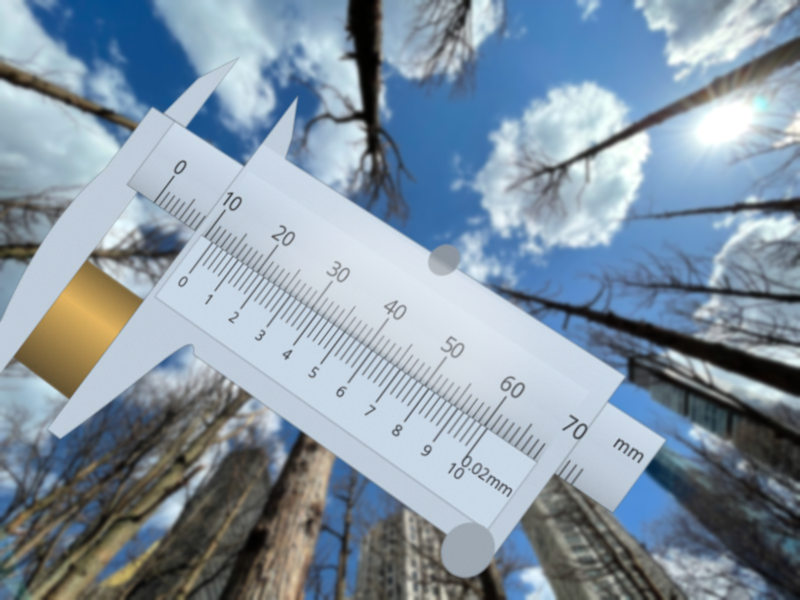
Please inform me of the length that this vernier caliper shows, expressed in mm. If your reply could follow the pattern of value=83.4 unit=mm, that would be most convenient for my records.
value=11.5 unit=mm
